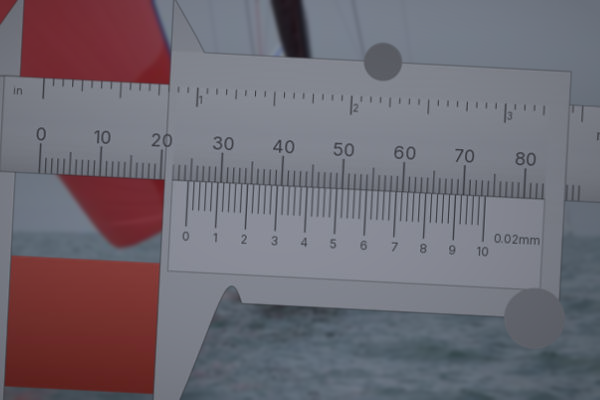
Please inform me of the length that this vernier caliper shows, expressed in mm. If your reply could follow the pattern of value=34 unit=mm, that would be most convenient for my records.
value=24.6 unit=mm
